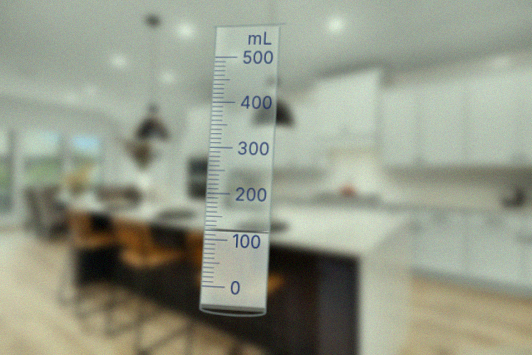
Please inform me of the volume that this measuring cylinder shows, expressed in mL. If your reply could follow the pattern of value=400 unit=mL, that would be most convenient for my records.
value=120 unit=mL
